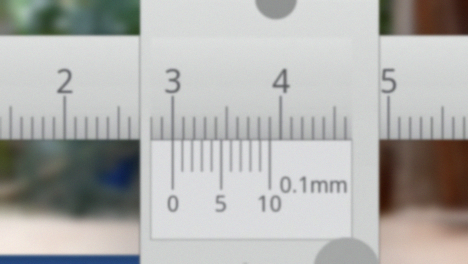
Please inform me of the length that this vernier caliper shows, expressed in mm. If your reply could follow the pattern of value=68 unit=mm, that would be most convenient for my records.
value=30.0 unit=mm
